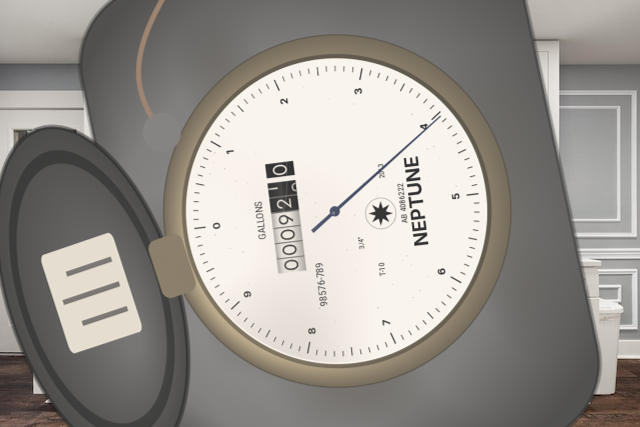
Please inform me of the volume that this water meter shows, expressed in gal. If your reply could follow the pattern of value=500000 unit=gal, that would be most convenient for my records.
value=9214.0 unit=gal
